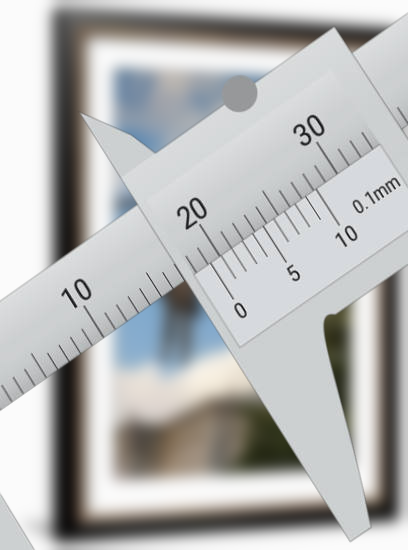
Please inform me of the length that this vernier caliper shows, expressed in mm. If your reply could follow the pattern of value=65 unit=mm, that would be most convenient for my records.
value=19.2 unit=mm
